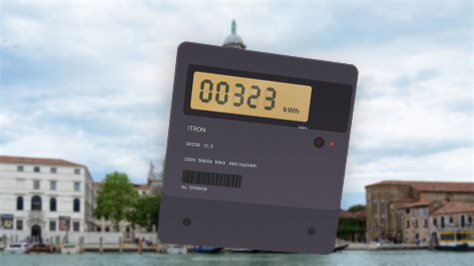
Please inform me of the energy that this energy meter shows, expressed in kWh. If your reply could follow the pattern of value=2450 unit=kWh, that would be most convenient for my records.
value=323 unit=kWh
